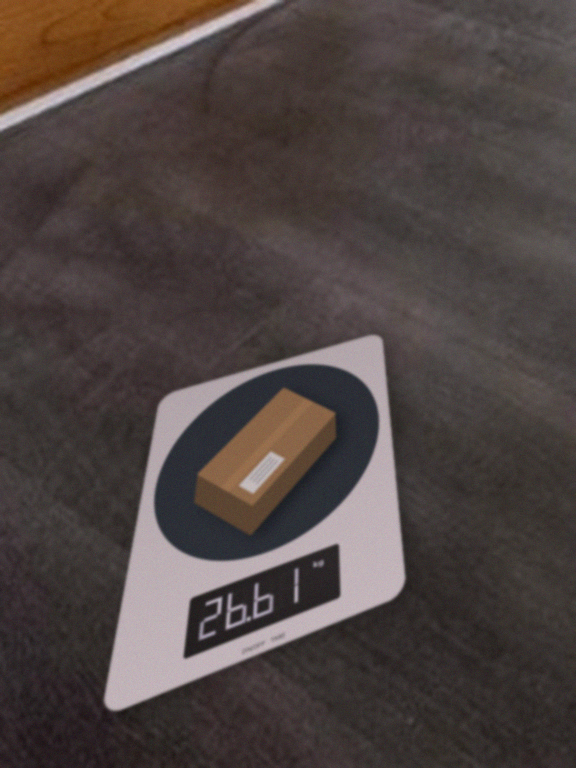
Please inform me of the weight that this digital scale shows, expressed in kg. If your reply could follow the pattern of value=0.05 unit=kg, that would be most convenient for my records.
value=26.61 unit=kg
